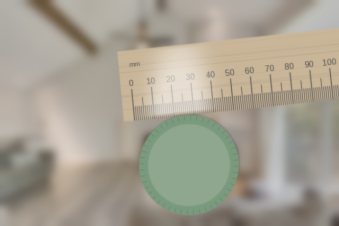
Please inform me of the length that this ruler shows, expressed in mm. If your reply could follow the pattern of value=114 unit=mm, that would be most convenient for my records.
value=50 unit=mm
